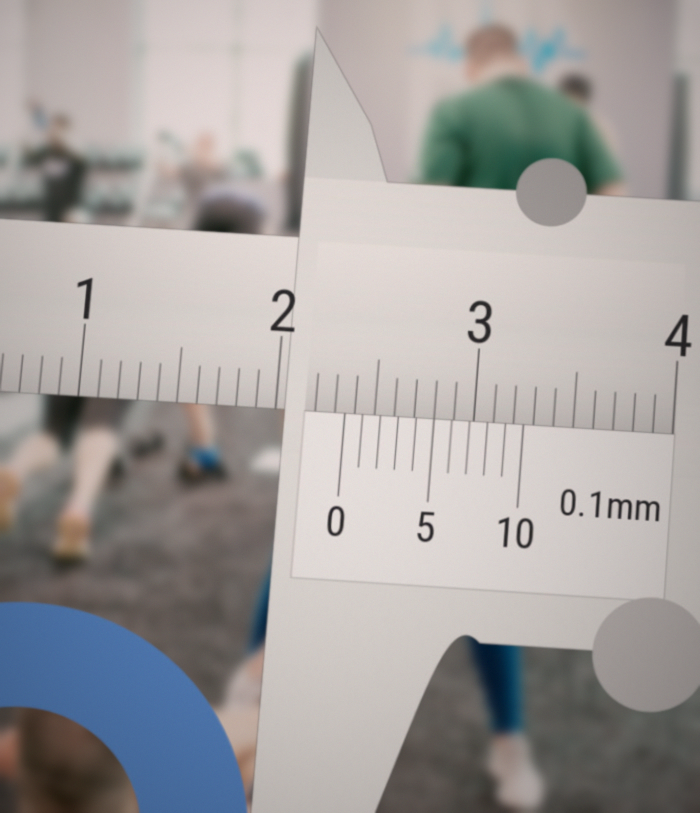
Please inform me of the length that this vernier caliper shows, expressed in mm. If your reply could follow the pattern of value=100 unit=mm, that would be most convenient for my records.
value=23.5 unit=mm
